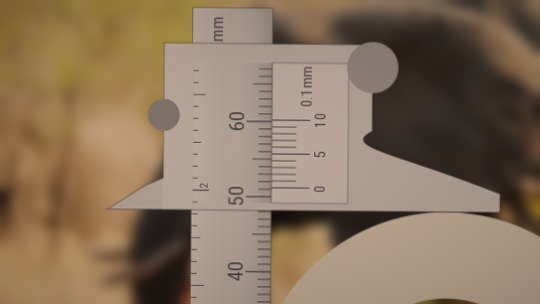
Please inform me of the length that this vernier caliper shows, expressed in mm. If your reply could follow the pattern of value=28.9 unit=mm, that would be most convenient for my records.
value=51.2 unit=mm
